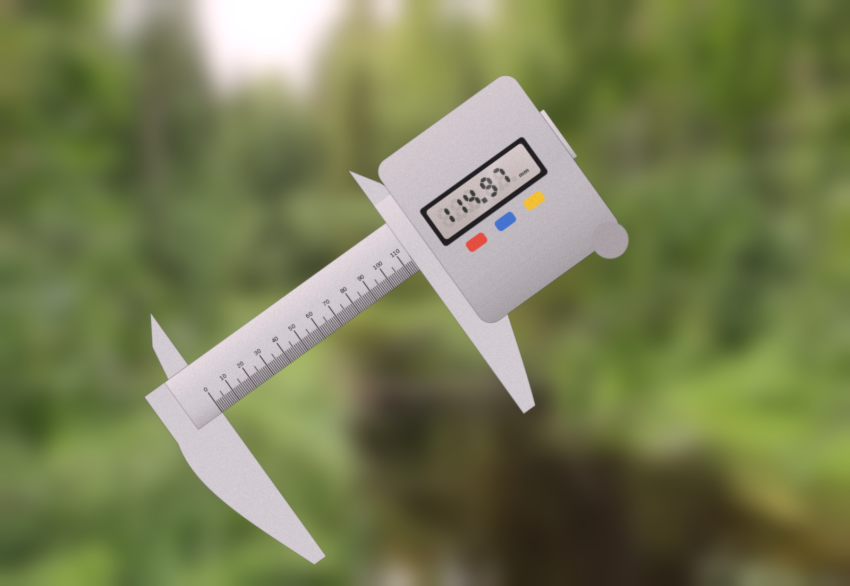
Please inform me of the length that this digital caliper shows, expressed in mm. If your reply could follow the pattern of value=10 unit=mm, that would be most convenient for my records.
value=114.97 unit=mm
